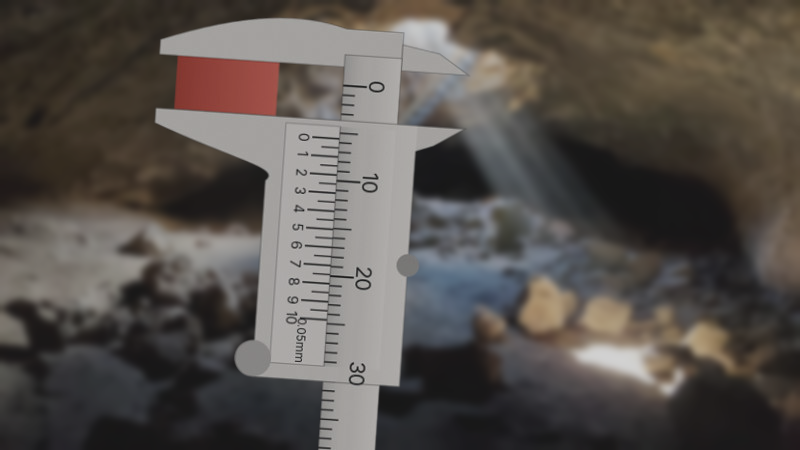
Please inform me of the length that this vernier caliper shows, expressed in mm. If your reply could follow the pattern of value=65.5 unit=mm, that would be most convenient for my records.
value=5.6 unit=mm
